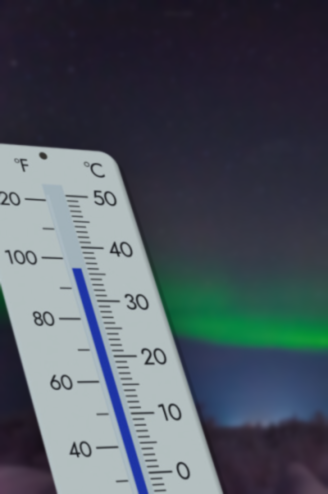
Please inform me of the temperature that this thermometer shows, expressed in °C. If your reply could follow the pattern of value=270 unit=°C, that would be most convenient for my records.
value=36 unit=°C
